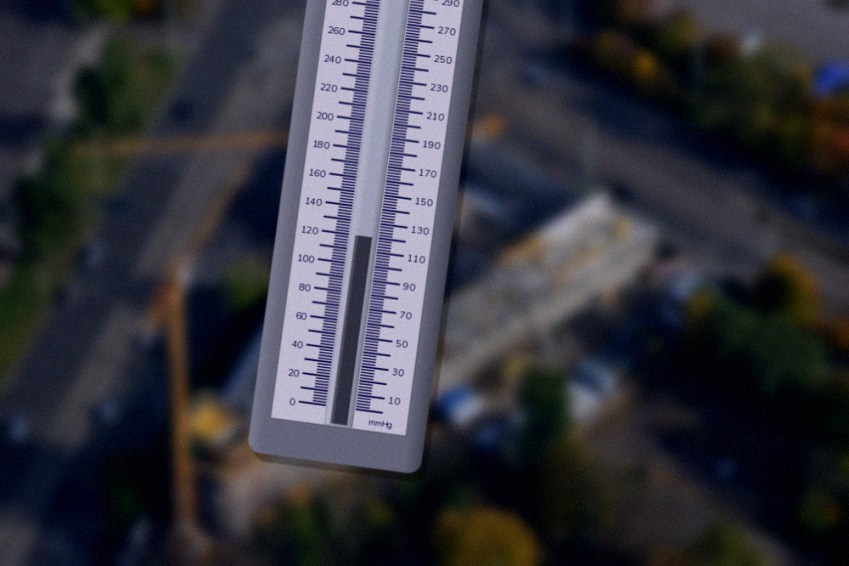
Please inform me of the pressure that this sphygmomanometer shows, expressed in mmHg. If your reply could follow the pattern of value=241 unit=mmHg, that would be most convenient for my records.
value=120 unit=mmHg
